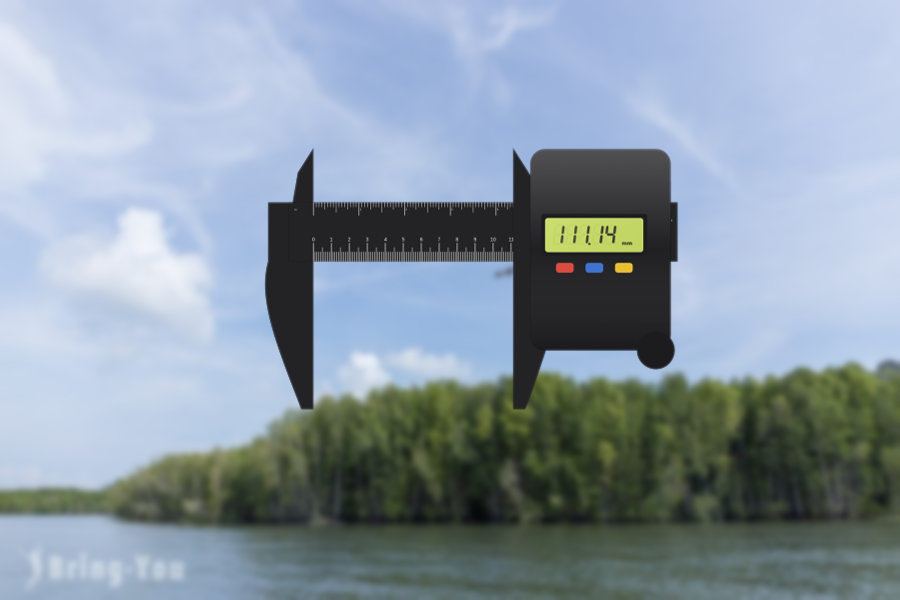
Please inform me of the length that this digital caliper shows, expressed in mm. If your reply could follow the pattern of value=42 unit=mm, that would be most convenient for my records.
value=111.14 unit=mm
